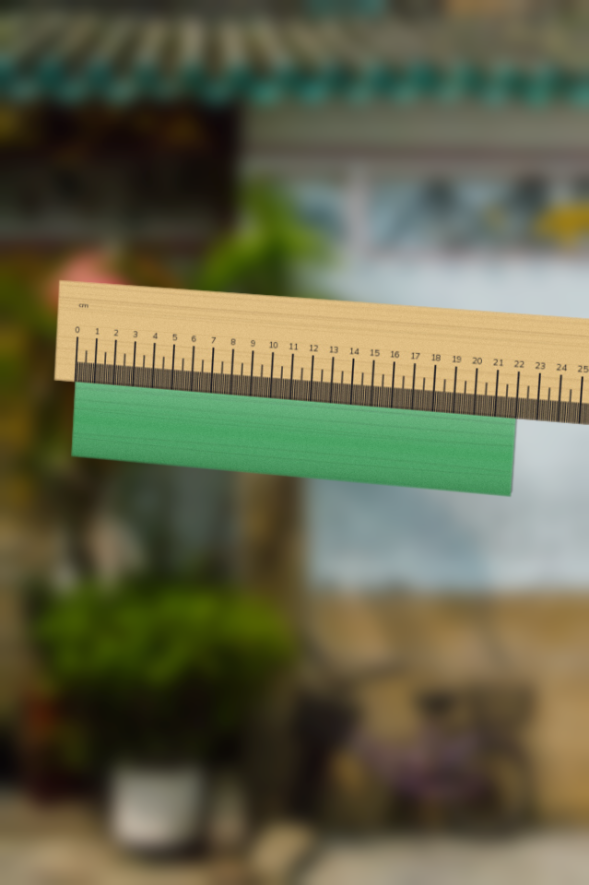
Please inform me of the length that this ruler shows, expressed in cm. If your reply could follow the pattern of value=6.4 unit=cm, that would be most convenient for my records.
value=22 unit=cm
